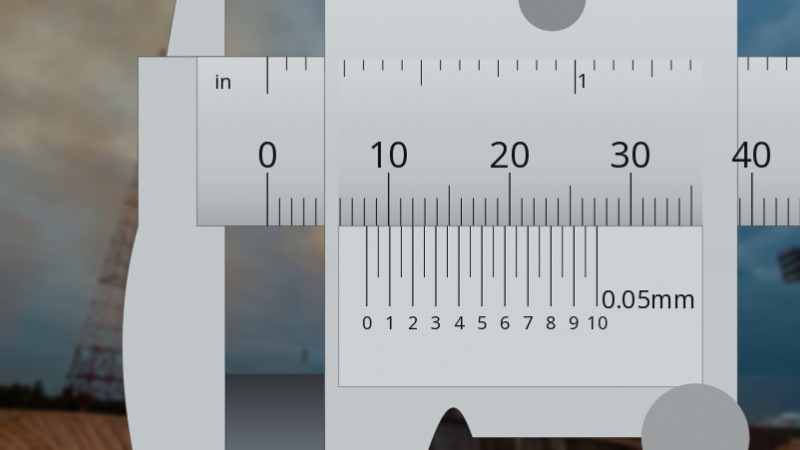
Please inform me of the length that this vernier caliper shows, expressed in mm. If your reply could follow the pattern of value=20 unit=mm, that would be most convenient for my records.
value=8.2 unit=mm
